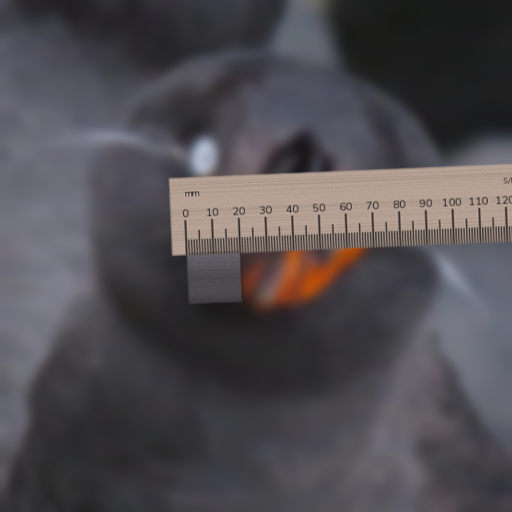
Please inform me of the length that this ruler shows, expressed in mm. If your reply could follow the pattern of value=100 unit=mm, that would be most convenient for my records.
value=20 unit=mm
